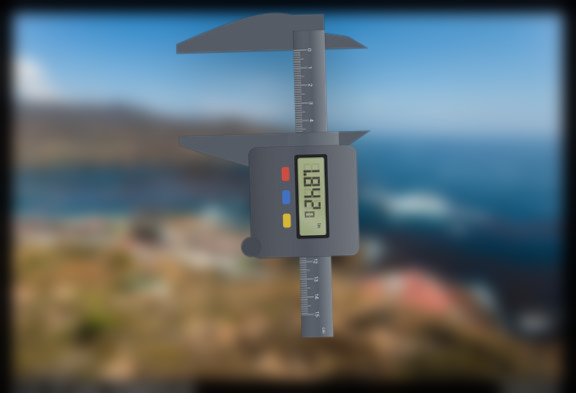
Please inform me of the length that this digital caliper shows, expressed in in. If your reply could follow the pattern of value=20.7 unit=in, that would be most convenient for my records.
value=1.8420 unit=in
